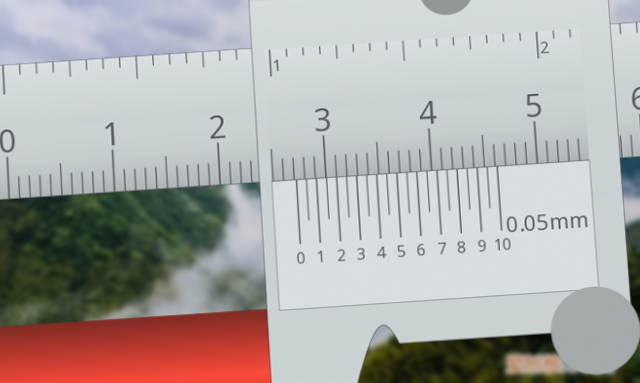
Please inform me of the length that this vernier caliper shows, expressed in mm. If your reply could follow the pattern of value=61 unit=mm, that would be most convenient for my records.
value=27.2 unit=mm
